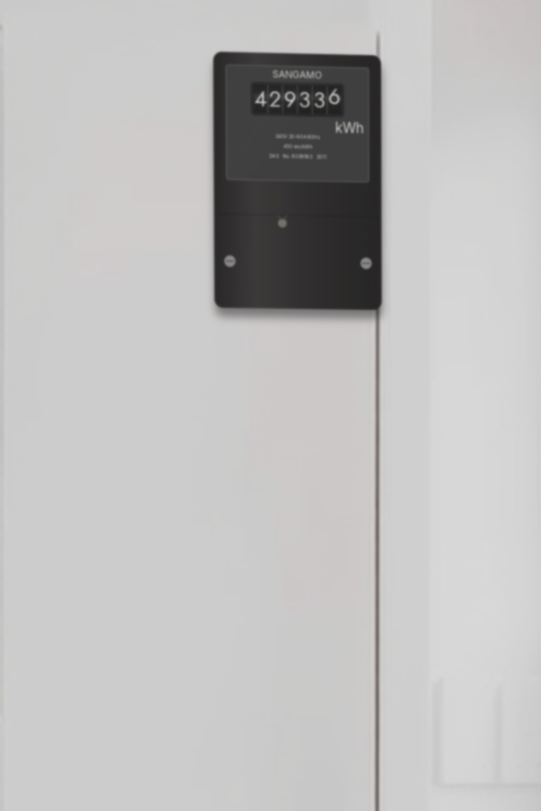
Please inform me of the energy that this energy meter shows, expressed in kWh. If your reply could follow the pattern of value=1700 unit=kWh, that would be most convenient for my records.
value=429336 unit=kWh
